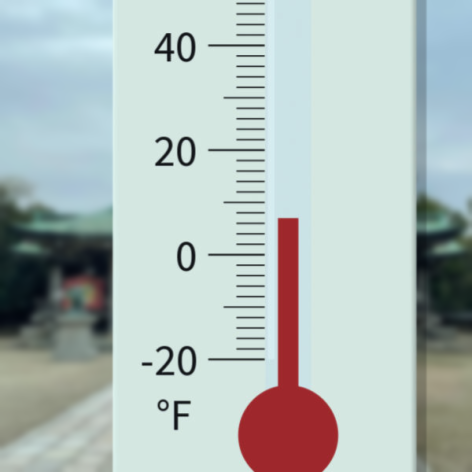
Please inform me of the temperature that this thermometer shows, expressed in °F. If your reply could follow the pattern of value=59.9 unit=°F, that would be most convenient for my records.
value=7 unit=°F
